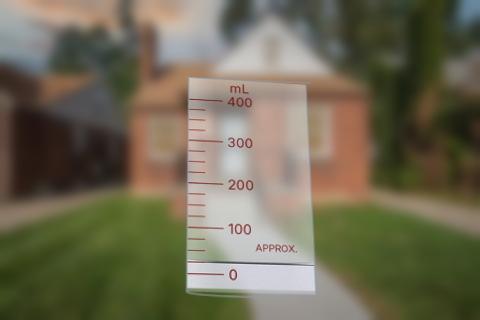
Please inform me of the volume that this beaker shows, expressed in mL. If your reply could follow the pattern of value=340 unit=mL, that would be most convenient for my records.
value=25 unit=mL
